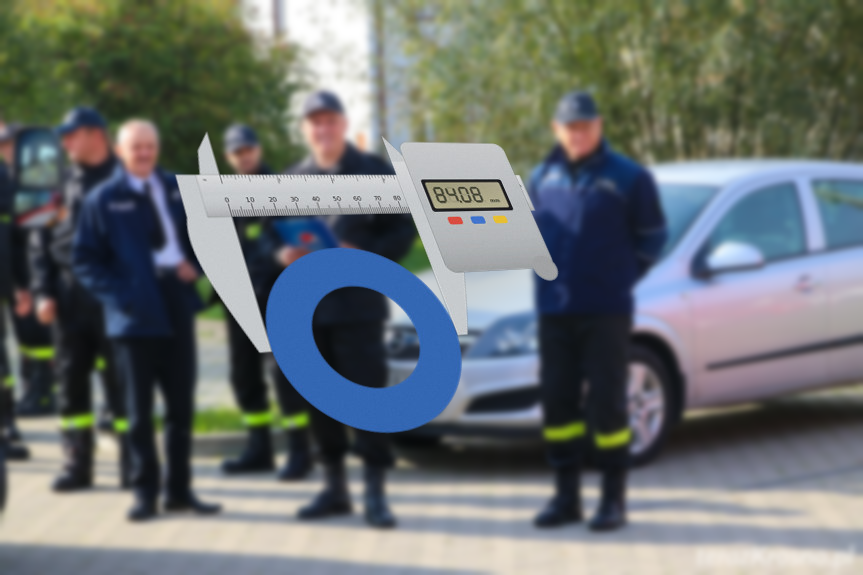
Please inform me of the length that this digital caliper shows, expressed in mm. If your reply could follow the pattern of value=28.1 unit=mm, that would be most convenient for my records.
value=84.08 unit=mm
